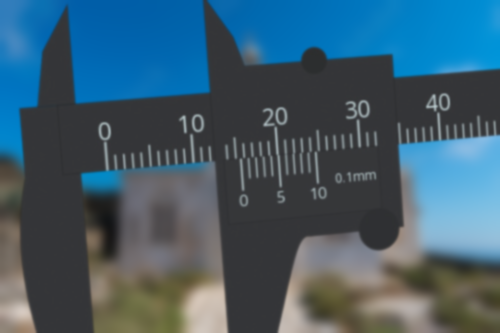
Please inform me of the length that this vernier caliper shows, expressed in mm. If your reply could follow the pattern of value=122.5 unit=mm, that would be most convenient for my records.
value=15.6 unit=mm
